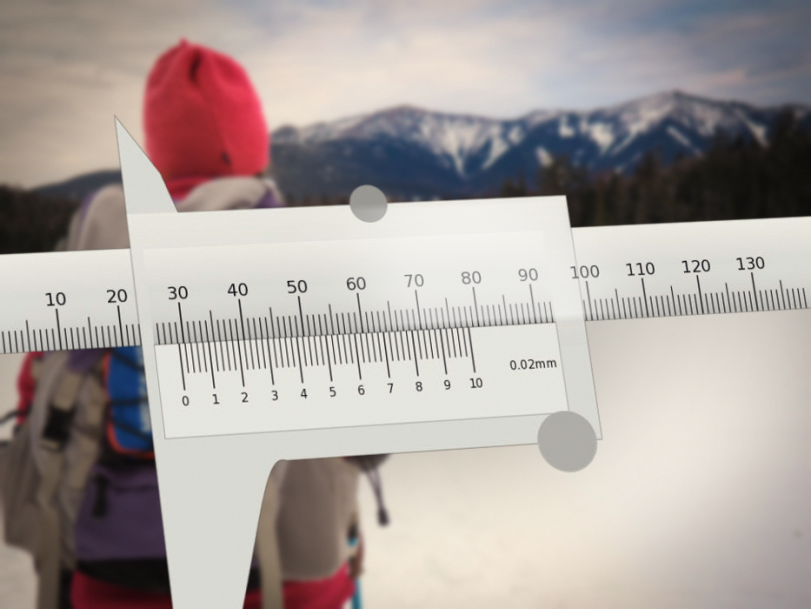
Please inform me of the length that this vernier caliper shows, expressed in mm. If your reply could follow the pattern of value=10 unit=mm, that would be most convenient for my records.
value=29.2 unit=mm
